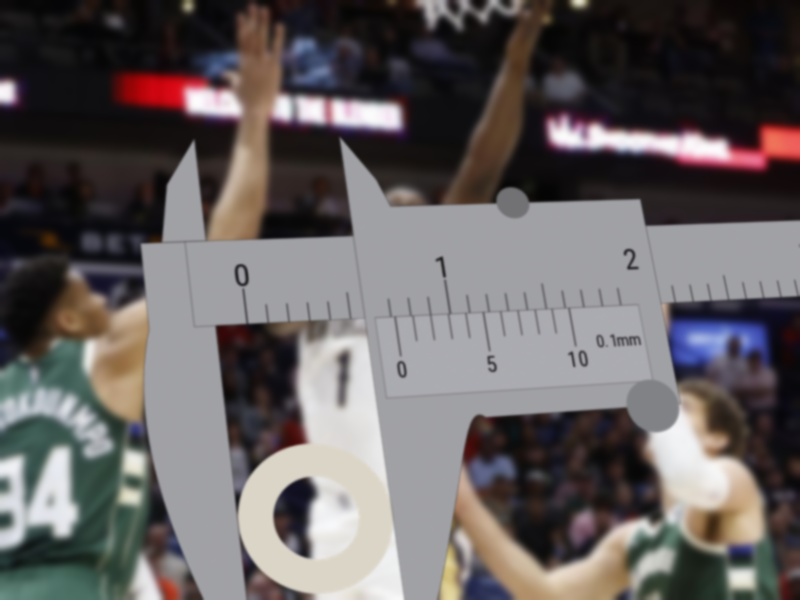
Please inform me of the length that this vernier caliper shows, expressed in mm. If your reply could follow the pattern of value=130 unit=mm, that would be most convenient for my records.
value=7.2 unit=mm
